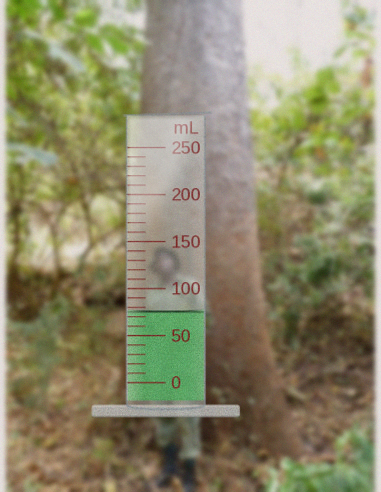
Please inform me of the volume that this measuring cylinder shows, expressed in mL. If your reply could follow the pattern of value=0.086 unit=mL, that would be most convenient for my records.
value=75 unit=mL
